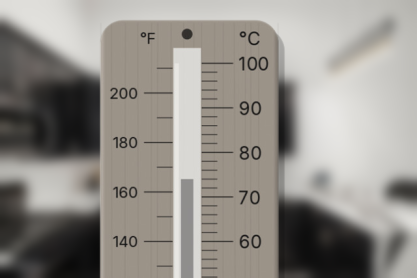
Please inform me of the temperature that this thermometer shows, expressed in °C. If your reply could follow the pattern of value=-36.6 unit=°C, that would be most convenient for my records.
value=74 unit=°C
